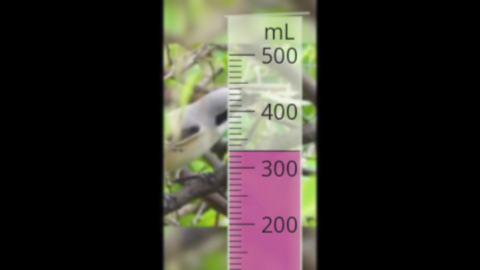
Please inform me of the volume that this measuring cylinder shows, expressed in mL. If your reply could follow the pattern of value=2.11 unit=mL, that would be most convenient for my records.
value=330 unit=mL
